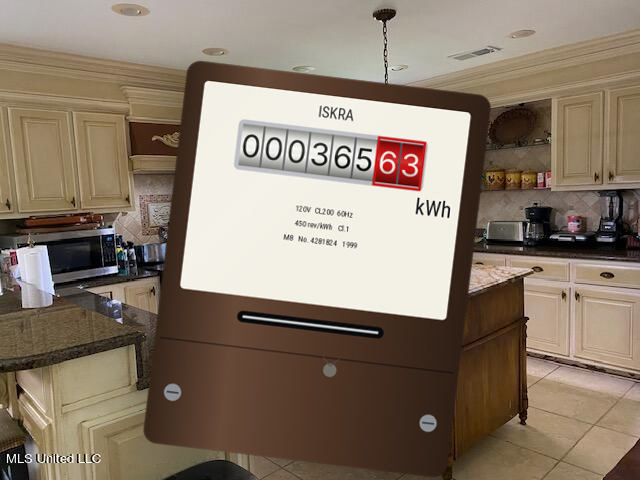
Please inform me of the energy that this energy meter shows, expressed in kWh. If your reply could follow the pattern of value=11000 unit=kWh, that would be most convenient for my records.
value=365.63 unit=kWh
